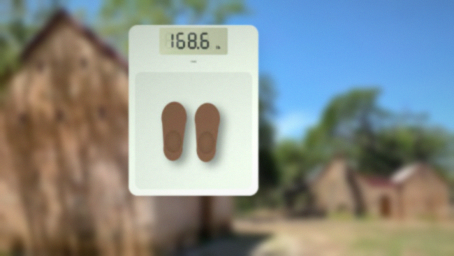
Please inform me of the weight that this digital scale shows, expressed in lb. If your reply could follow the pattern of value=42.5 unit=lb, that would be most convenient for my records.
value=168.6 unit=lb
